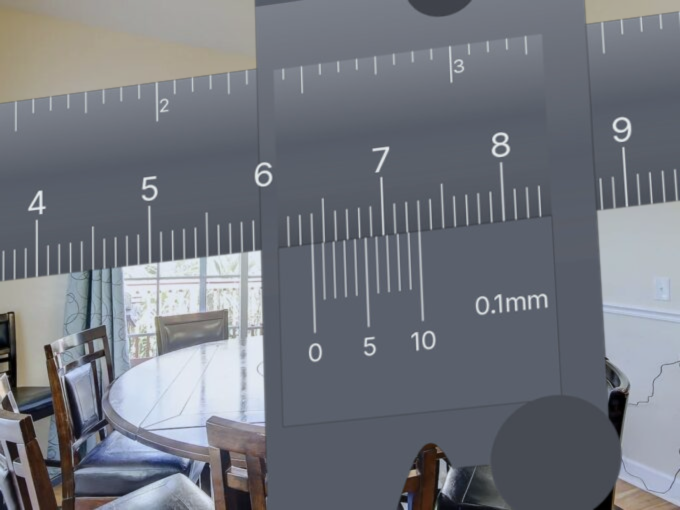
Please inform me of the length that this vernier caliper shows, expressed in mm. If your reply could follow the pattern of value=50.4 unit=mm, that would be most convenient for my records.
value=64.0 unit=mm
